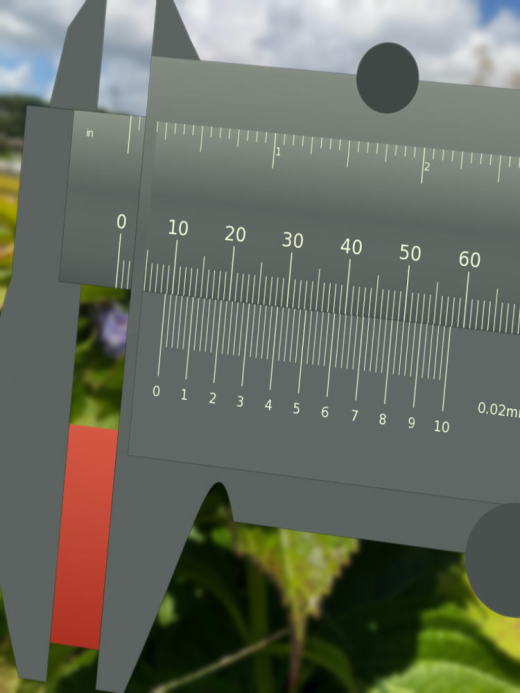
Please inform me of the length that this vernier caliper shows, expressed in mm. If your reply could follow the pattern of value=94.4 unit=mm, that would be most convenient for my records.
value=8.8 unit=mm
